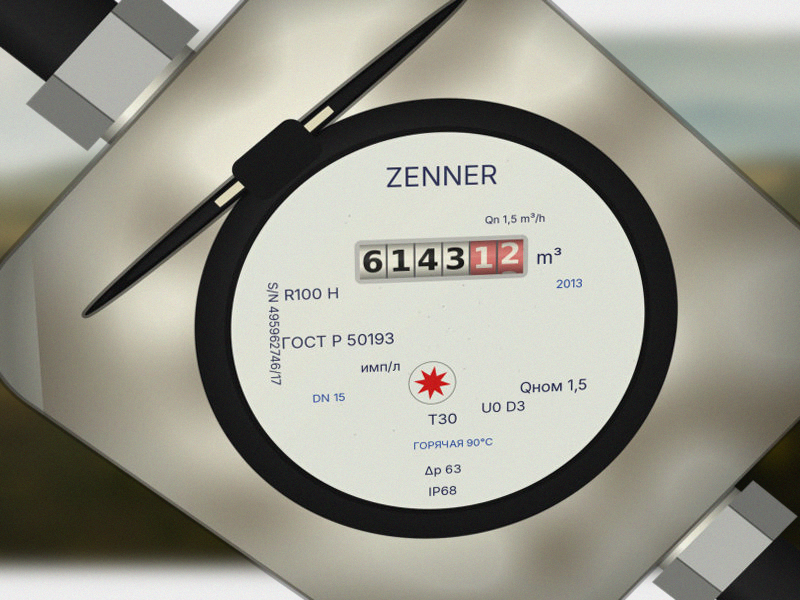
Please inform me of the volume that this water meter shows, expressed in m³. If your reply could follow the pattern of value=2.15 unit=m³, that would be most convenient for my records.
value=6143.12 unit=m³
